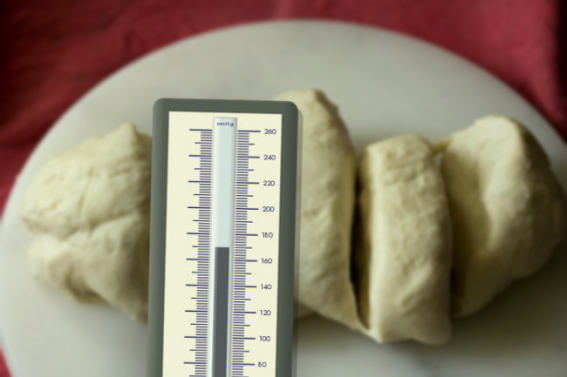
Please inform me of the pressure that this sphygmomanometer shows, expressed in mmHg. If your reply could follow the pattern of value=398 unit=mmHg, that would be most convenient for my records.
value=170 unit=mmHg
